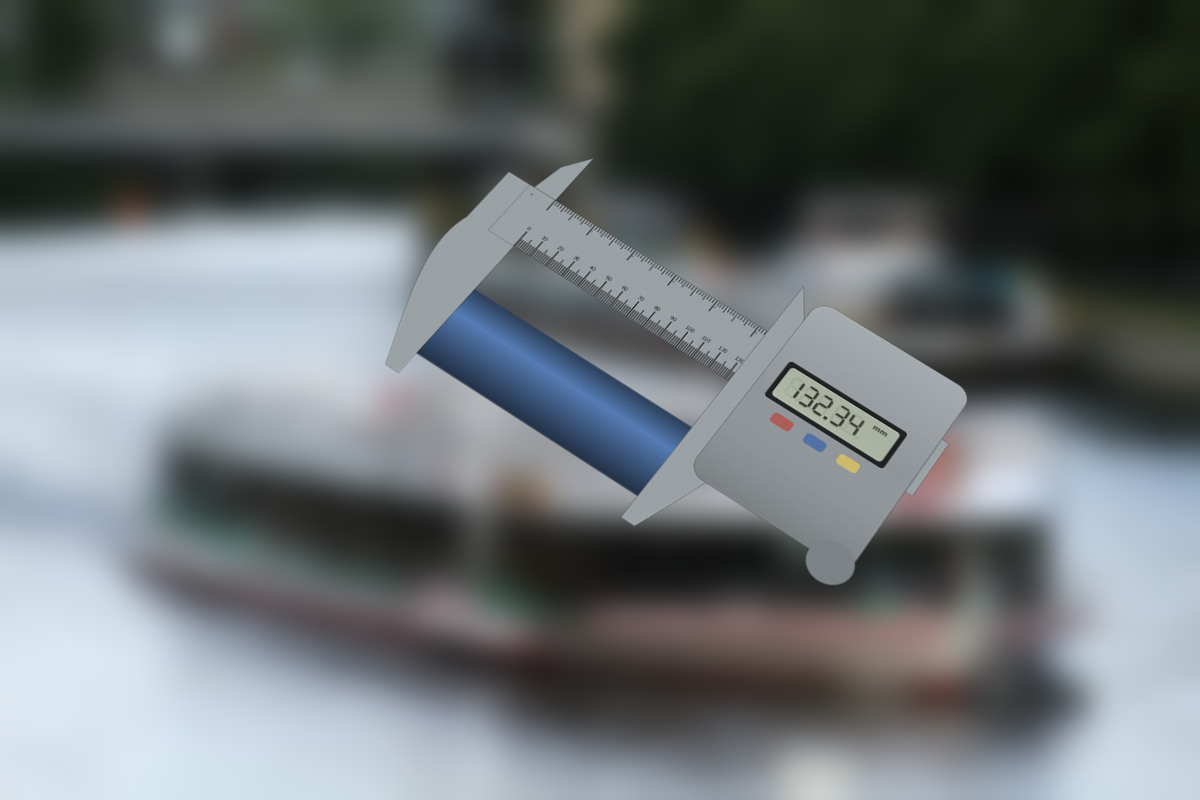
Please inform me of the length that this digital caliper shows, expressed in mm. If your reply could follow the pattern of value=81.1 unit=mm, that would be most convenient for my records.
value=132.34 unit=mm
